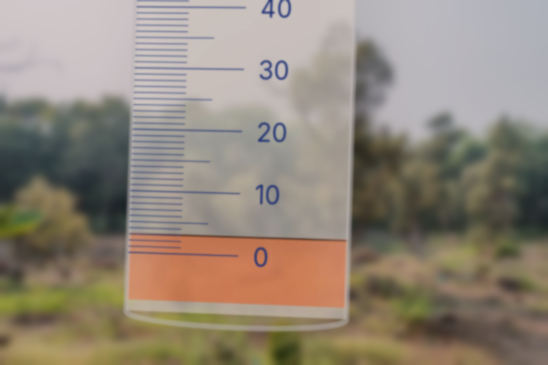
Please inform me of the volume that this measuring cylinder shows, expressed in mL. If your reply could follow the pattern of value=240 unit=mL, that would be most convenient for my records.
value=3 unit=mL
